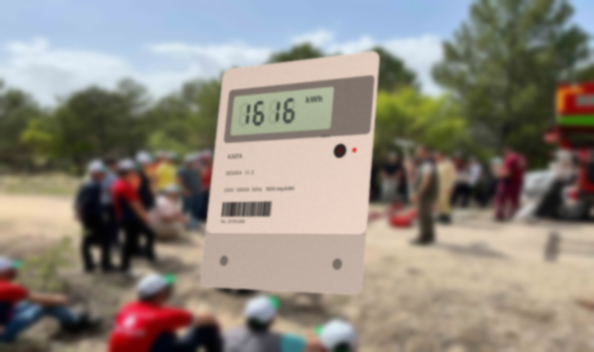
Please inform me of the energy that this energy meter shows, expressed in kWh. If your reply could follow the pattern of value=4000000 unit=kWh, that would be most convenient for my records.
value=1616 unit=kWh
